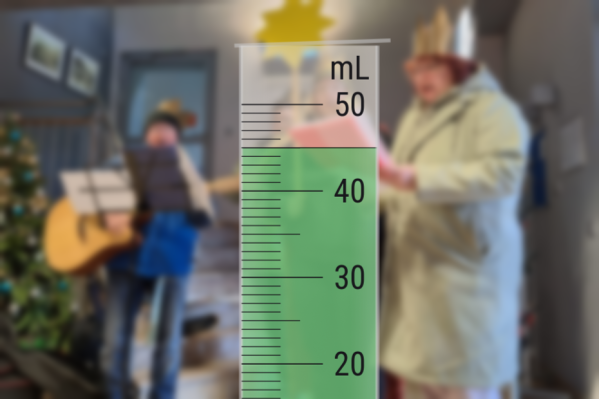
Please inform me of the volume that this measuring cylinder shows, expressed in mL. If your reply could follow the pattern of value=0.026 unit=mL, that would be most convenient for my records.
value=45 unit=mL
